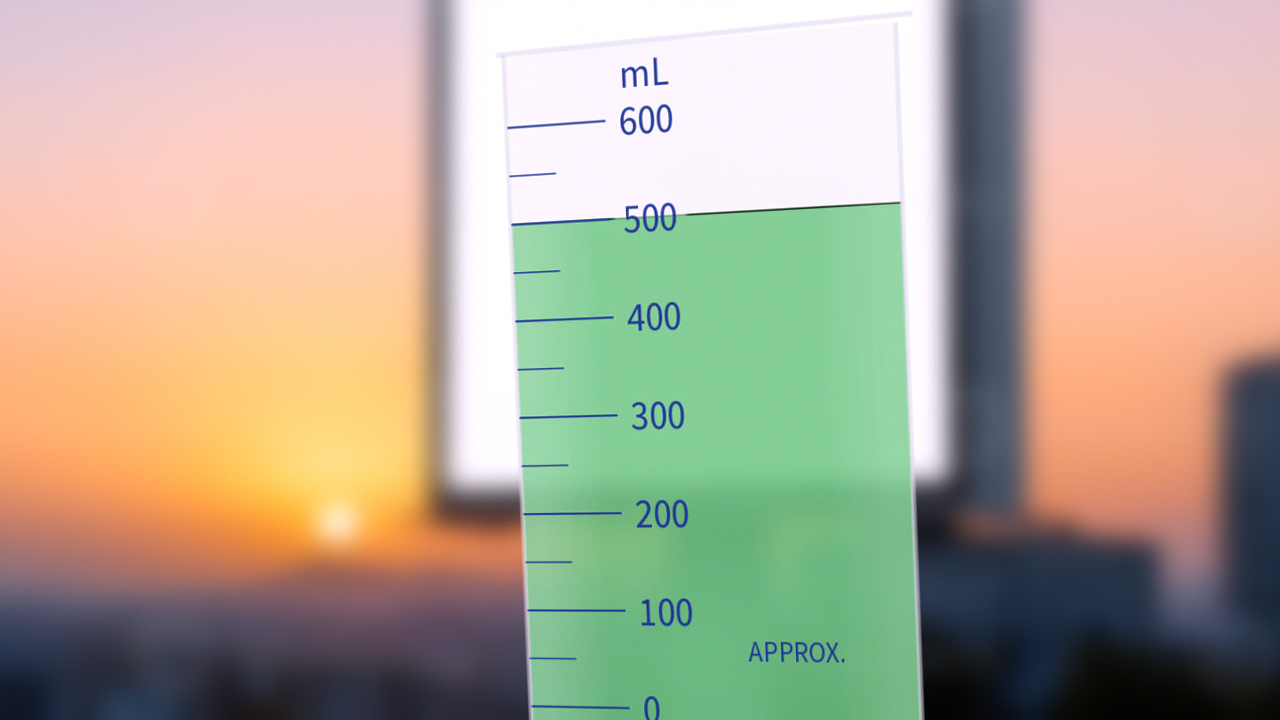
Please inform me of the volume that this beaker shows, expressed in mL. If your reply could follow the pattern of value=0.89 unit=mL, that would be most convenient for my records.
value=500 unit=mL
